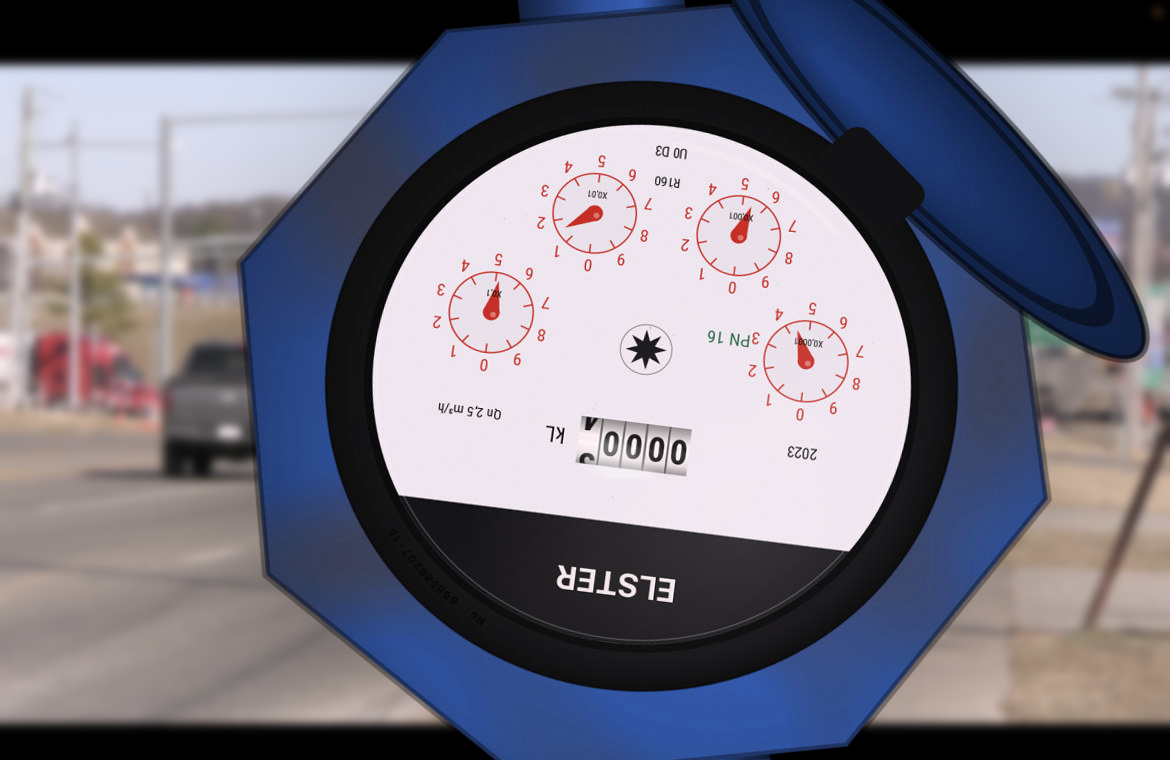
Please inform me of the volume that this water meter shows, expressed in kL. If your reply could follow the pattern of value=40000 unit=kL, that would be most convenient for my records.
value=3.5154 unit=kL
